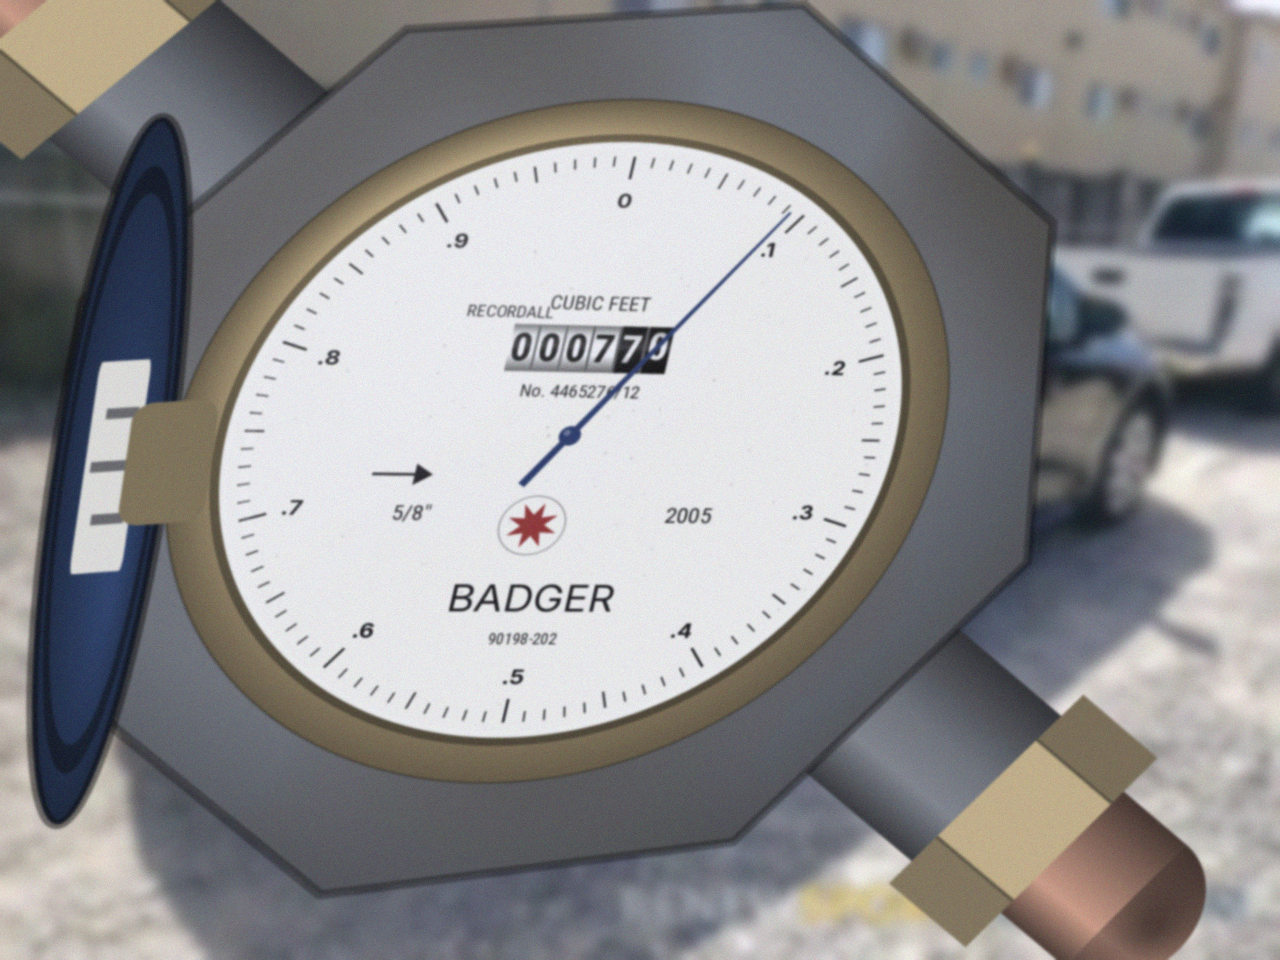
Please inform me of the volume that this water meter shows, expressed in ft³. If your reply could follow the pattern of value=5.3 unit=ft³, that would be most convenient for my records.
value=770.09 unit=ft³
